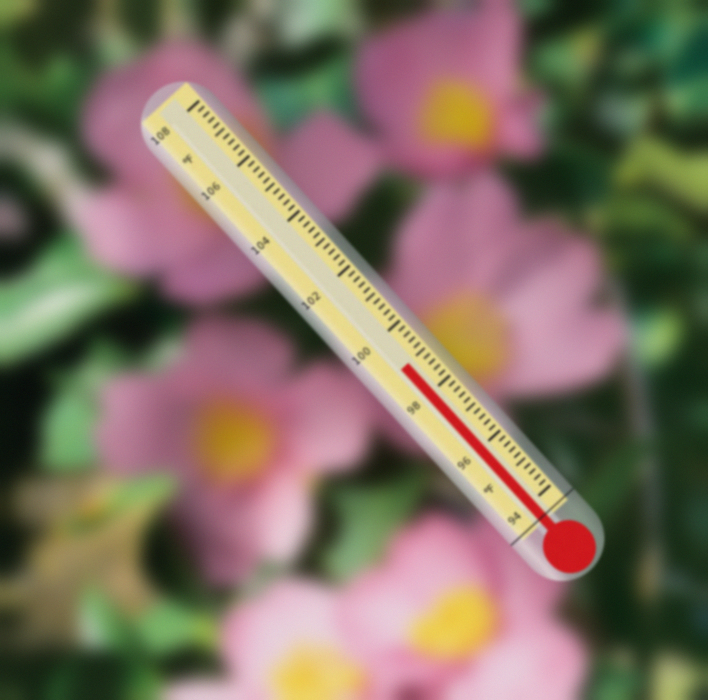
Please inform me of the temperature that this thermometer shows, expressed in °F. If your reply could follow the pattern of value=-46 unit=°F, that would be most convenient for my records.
value=99 unit=°F
